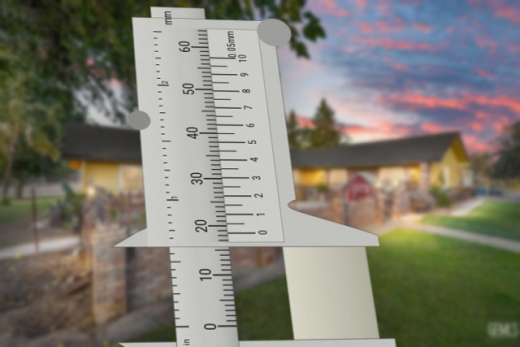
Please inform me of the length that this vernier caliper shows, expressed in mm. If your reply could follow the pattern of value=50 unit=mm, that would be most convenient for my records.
value=18.5 unit=mm
